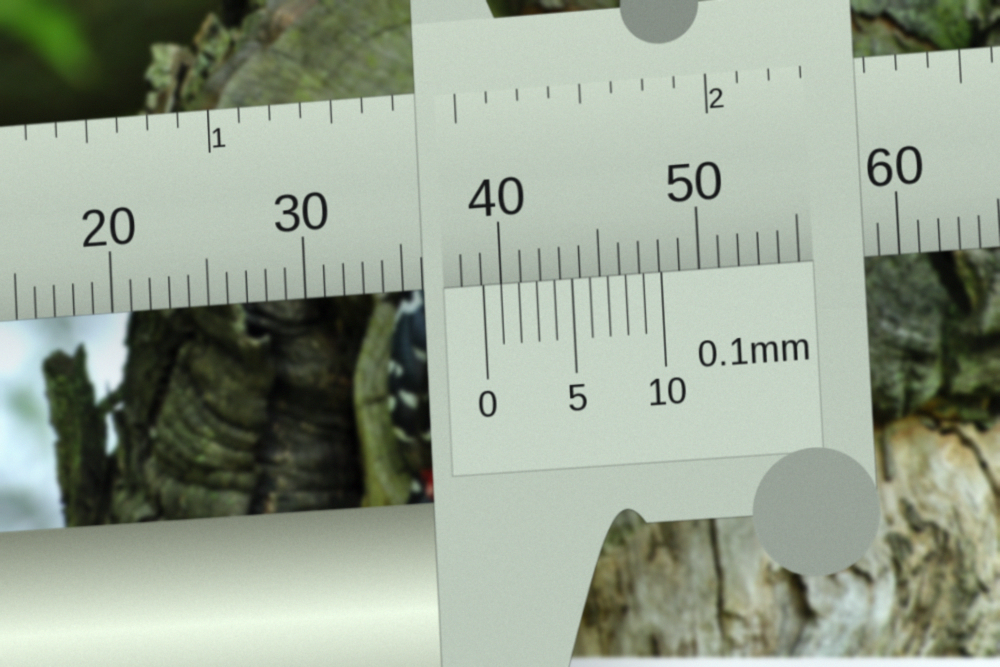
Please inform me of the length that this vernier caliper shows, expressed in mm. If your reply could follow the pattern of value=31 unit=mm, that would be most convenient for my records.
value=39.1 unit=mm
